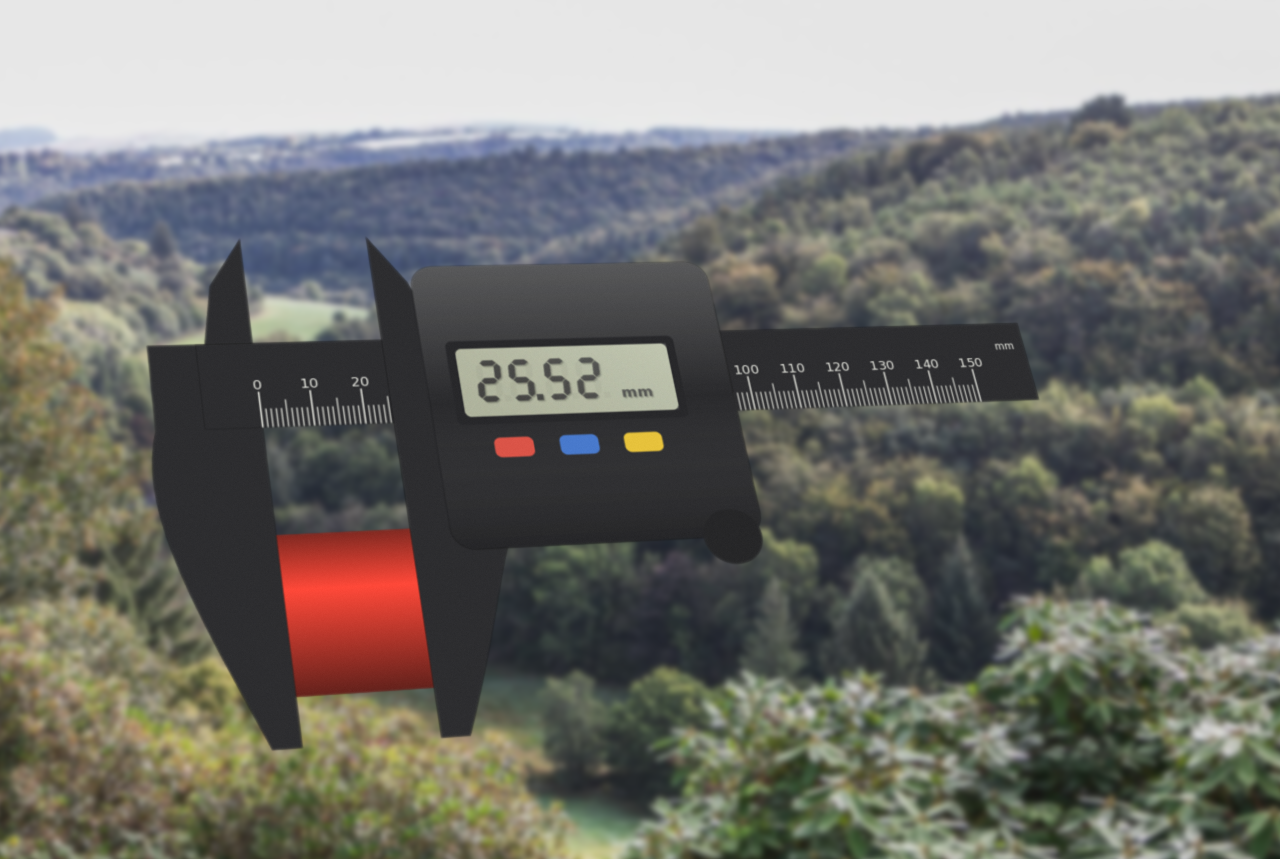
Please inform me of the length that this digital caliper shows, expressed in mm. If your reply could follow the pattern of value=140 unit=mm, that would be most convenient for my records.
value=25.52 unit=mm
